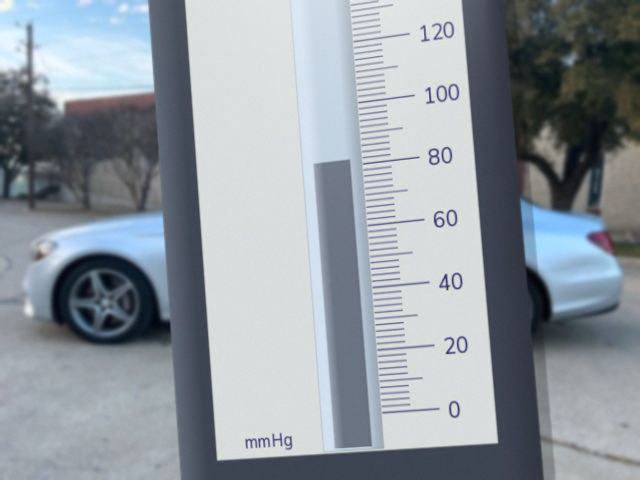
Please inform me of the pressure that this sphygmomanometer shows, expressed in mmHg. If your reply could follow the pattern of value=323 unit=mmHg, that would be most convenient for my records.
value=82 unit=mmHg
